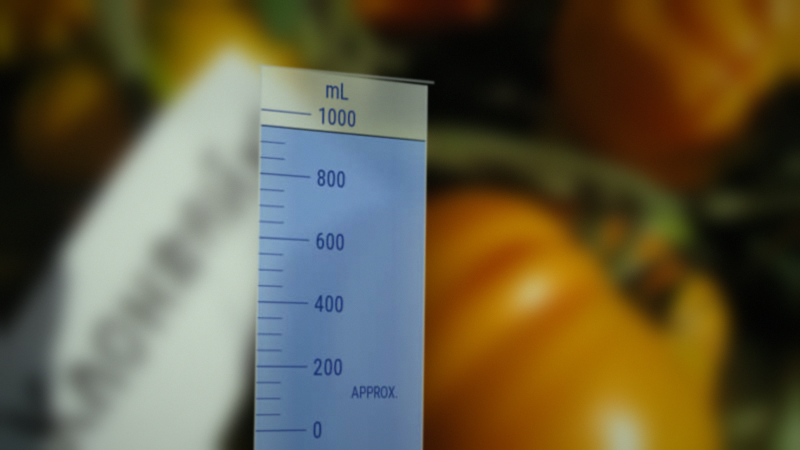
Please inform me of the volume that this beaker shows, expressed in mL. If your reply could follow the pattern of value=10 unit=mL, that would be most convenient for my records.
value=950 unit=mL
